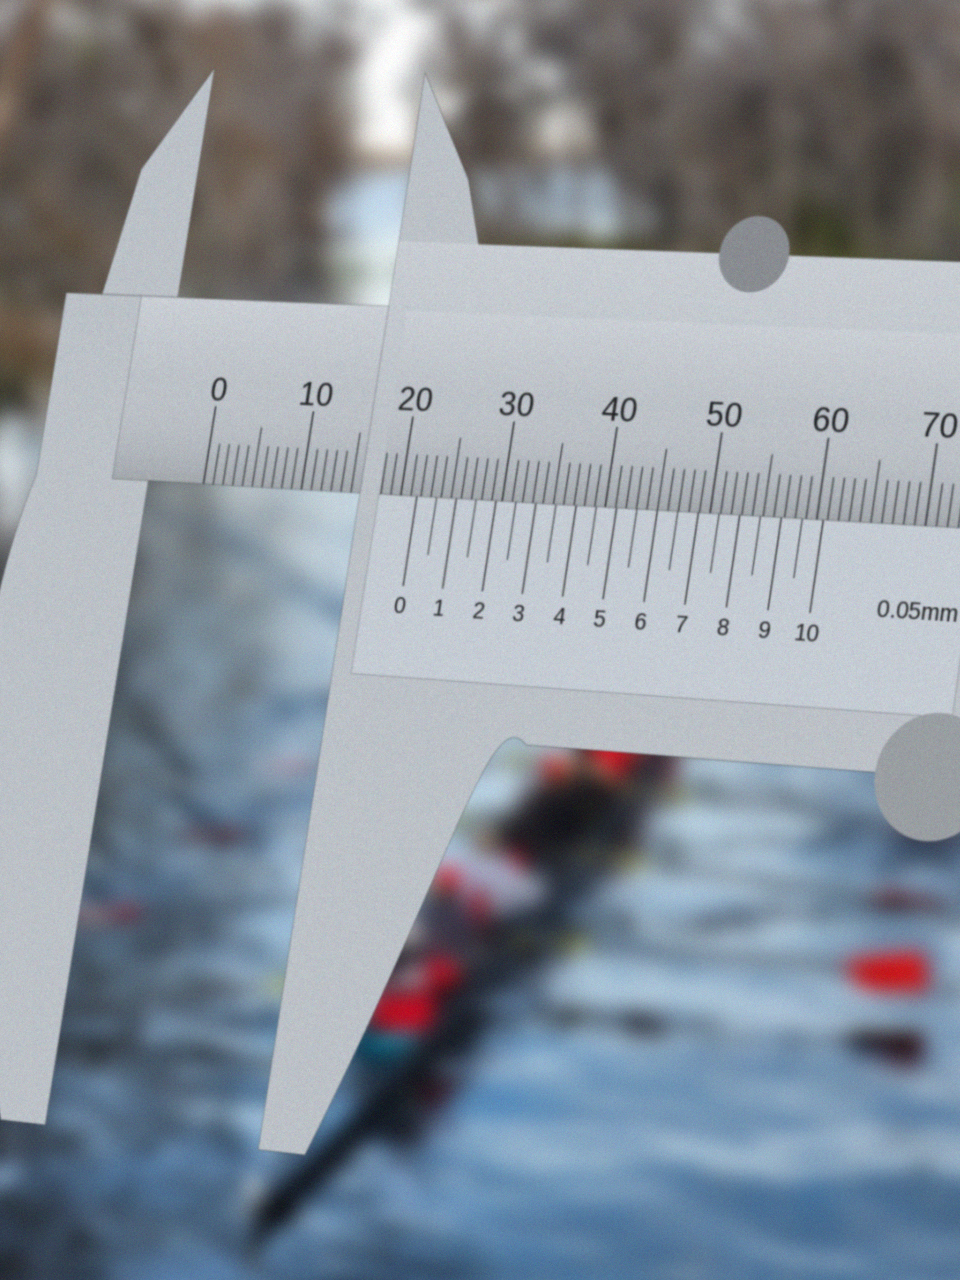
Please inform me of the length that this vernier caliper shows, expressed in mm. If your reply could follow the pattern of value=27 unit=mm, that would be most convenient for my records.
value=21.6 unit=mm
